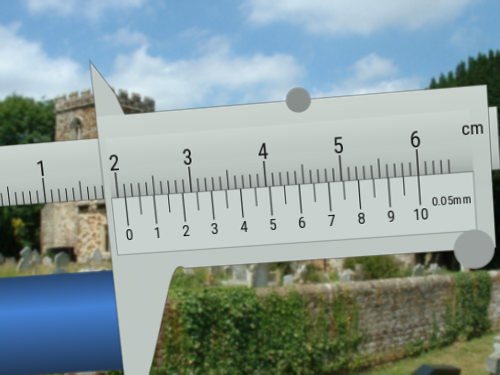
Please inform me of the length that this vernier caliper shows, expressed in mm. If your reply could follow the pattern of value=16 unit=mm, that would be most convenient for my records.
value=21.0 unit=mm
